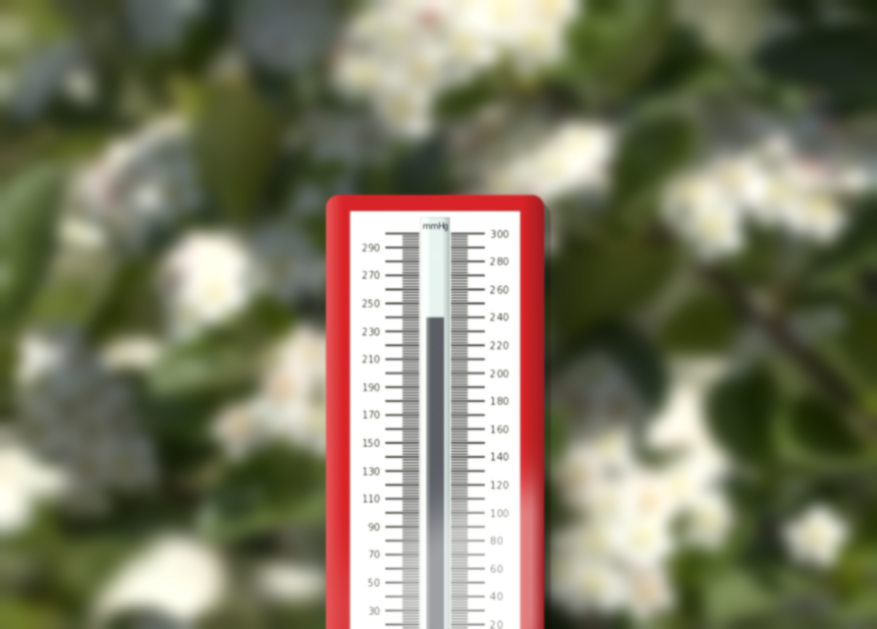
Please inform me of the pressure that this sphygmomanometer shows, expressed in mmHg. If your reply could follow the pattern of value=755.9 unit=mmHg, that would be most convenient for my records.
value=240 unit=mmHg
